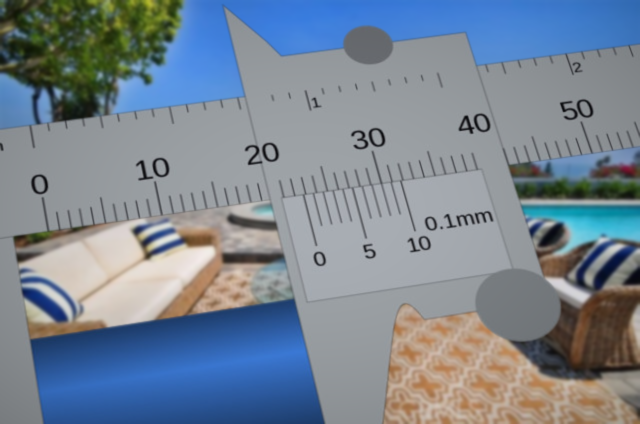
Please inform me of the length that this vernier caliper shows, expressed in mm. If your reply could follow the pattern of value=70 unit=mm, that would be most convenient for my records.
value=22.8 unit=mm
